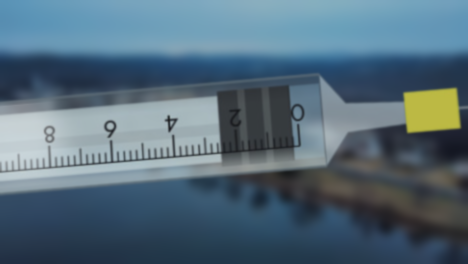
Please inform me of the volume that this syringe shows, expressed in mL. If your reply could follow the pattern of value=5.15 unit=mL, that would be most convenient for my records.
value=0.2 unit=mL
